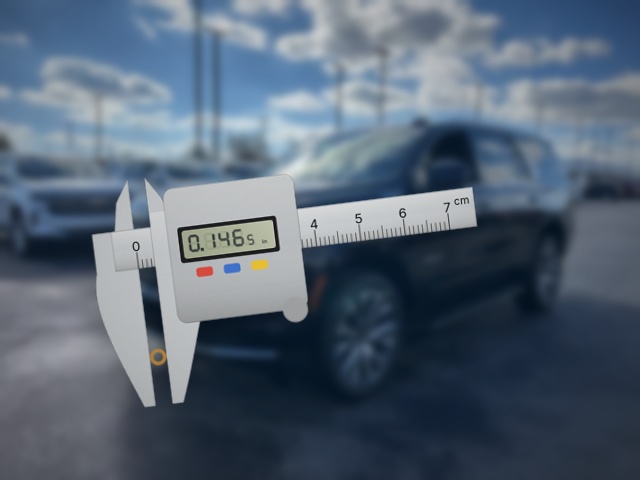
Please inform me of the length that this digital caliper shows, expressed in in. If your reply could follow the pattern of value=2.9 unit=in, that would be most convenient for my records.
value=0.1465 unit=in
